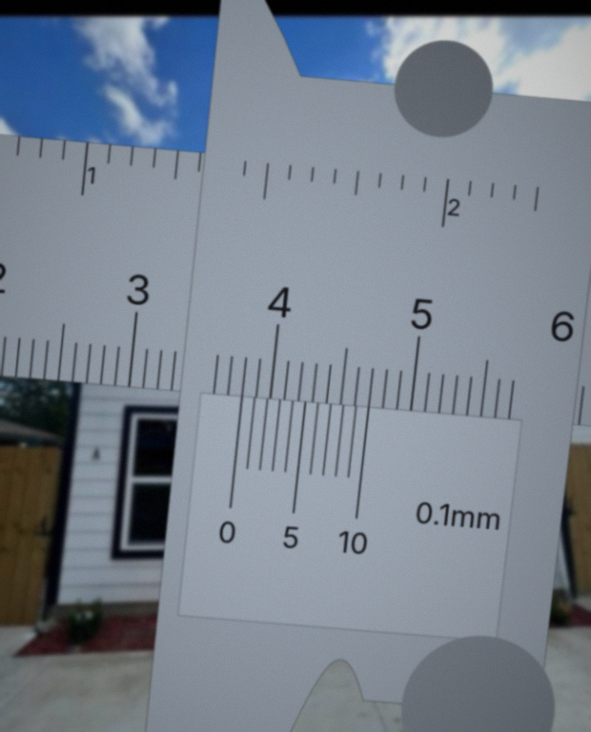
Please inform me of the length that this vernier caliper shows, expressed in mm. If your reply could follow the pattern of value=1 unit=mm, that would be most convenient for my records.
value=38.0 unit=mm
